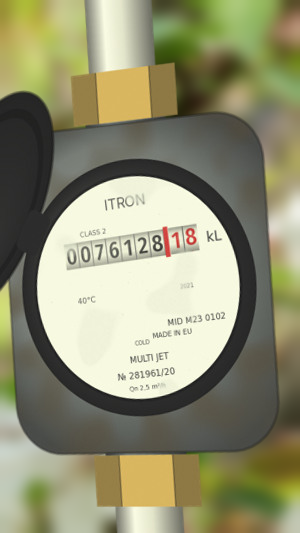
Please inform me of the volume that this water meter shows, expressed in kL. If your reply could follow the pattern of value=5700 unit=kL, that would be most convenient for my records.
value=76128.18 unit=kL
